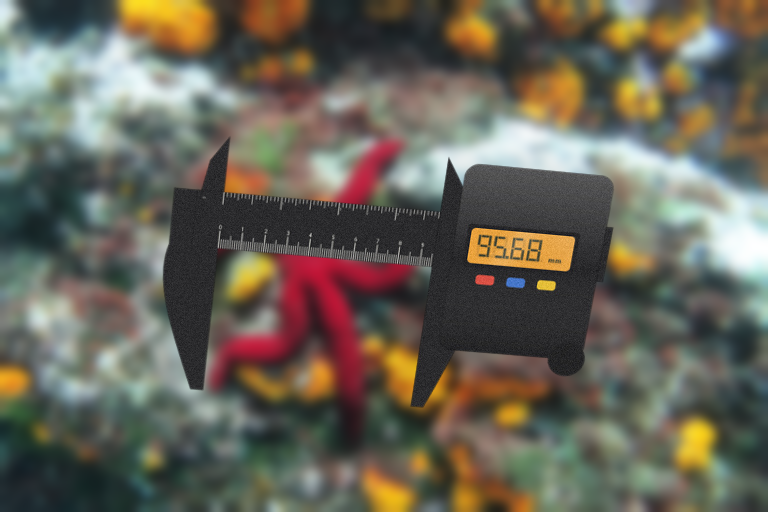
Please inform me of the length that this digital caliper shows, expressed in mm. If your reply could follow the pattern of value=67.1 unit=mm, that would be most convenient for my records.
value=95.68 unit=mm
